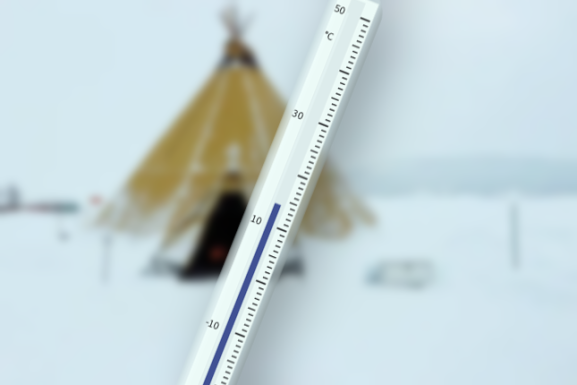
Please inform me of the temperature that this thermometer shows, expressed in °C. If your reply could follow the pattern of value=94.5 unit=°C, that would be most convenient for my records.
value=14 unit=°C
